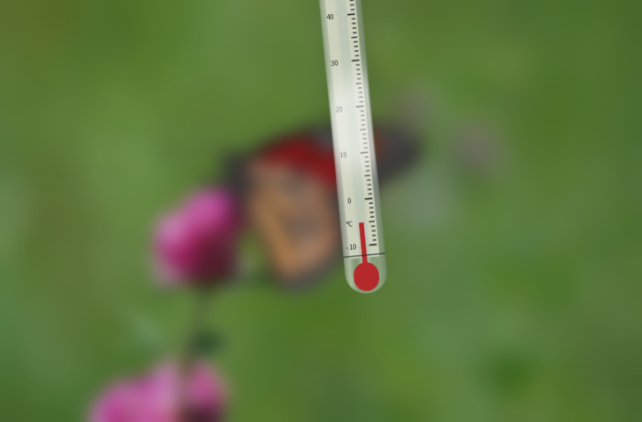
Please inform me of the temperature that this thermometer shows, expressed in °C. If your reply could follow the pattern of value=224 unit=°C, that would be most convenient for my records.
value=-5 unit=°C
